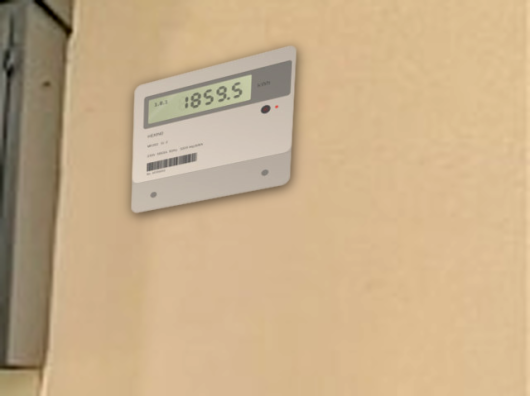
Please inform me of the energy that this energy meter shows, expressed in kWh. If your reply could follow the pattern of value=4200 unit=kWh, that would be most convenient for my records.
value=1859.5 unit=kWh
